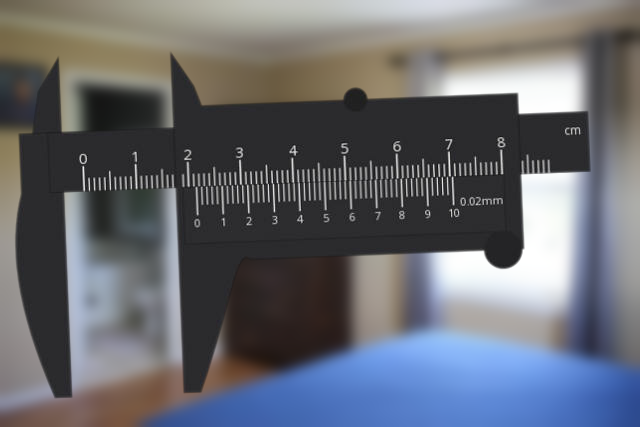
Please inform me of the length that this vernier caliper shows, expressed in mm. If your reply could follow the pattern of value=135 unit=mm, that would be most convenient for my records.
value=21.5 unit=mm
